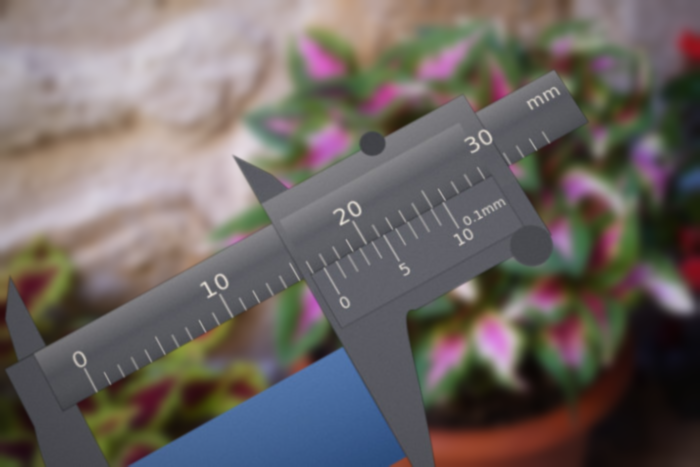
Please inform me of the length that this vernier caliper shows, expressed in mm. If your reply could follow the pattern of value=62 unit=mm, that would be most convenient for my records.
value=16.8 unit=mm
